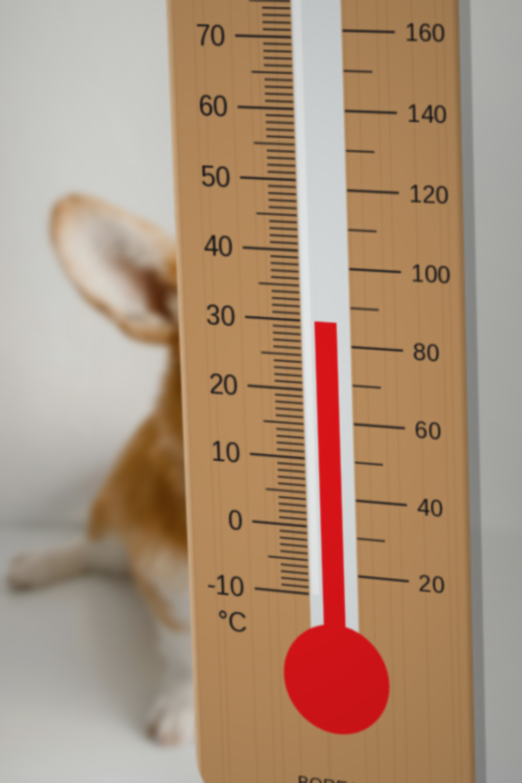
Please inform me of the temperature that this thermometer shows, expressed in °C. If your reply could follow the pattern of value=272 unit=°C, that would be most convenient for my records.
value=30 unit=°C
